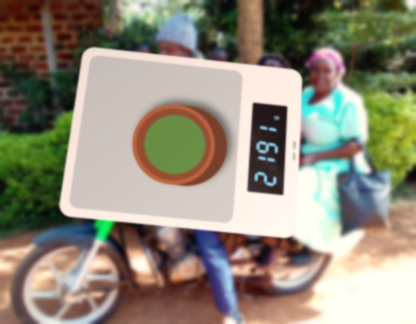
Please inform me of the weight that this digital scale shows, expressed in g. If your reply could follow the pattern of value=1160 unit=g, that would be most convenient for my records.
value=2191 unit=g
